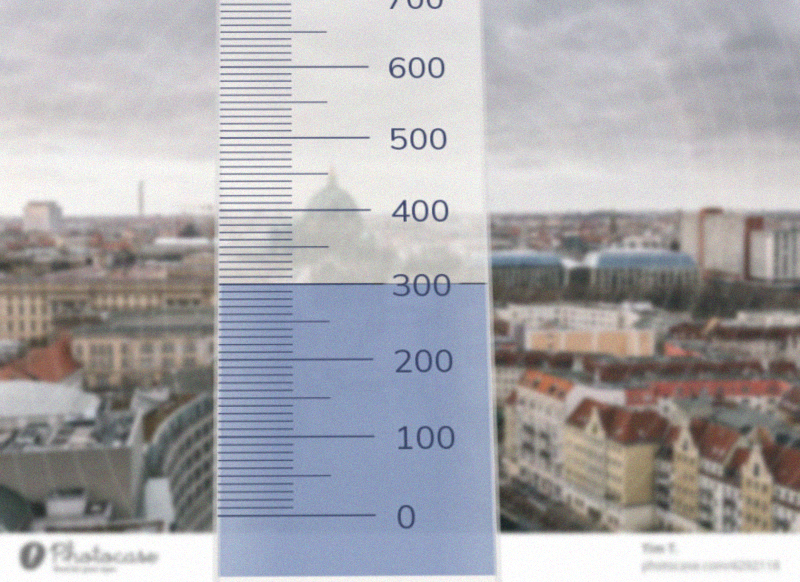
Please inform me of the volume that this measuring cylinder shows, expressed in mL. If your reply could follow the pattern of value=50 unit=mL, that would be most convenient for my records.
value=300 unit=mL
